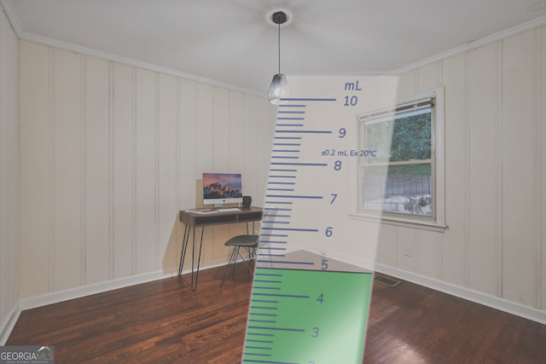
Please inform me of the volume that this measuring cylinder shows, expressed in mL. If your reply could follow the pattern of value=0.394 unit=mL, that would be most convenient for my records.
value=4.8 unit=mL
